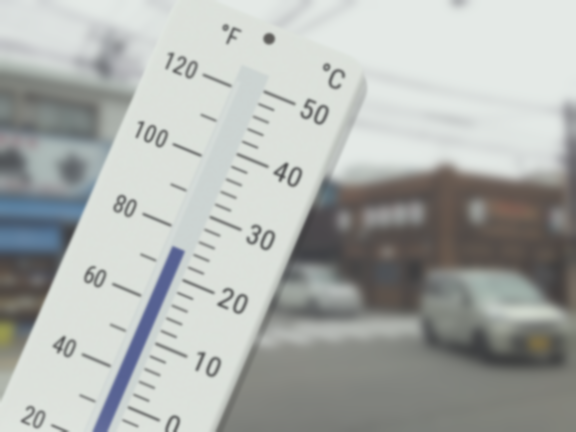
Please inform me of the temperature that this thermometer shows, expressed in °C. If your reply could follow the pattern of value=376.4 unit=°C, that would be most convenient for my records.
value=24 unit=°C
